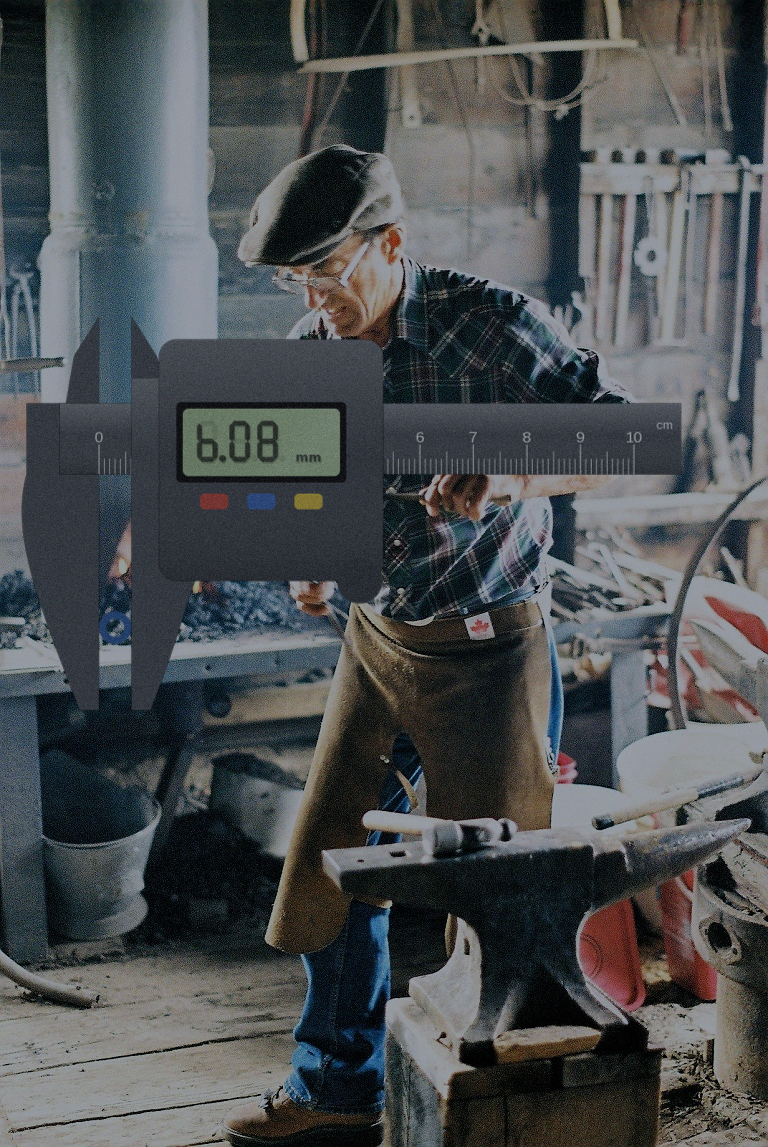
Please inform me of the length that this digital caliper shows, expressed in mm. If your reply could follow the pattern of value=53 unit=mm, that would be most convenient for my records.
value=6.08 unit=mm
